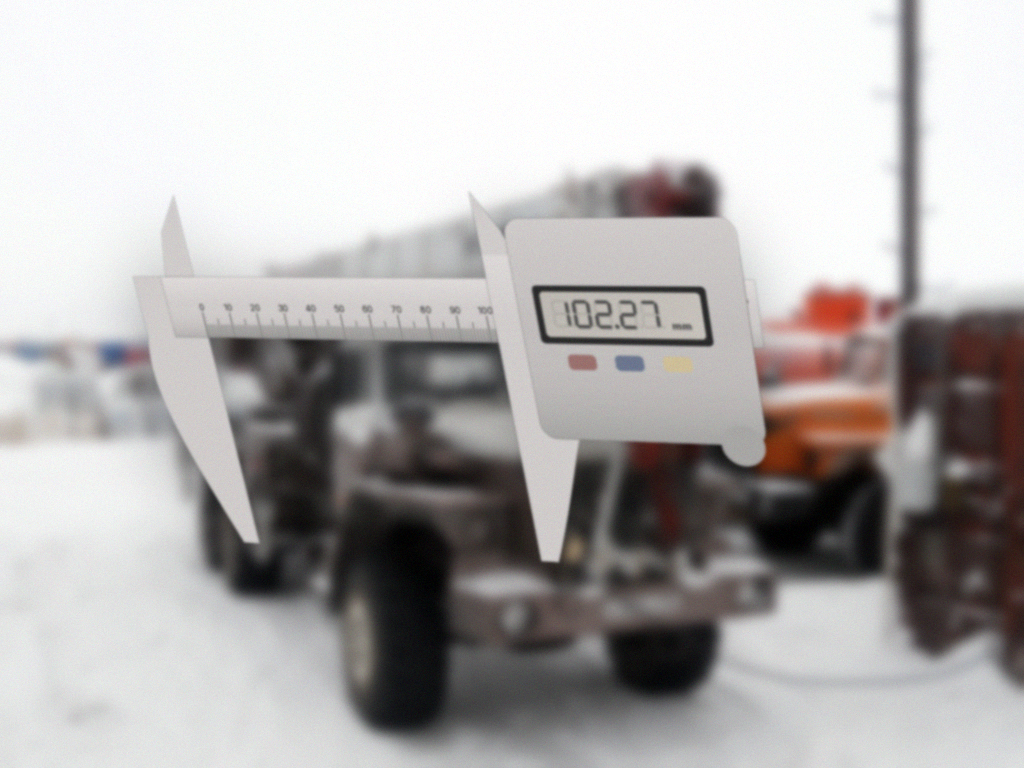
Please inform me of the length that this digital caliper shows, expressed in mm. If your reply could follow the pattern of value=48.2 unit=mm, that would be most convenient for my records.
value=102.27 unit=mm
